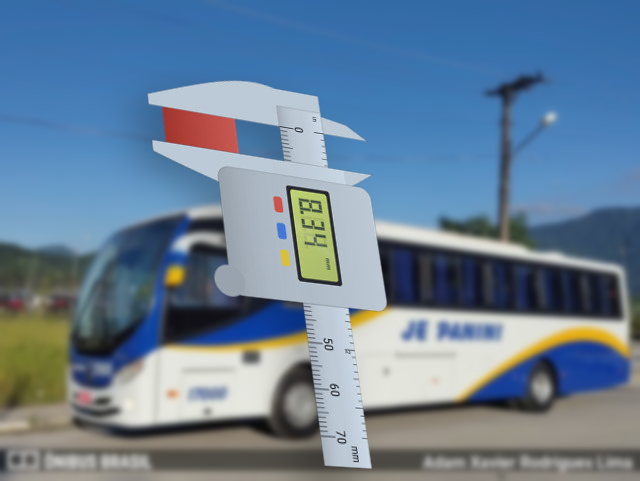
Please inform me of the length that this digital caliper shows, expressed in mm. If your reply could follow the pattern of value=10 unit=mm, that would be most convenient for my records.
value=8.34 unit=mm
